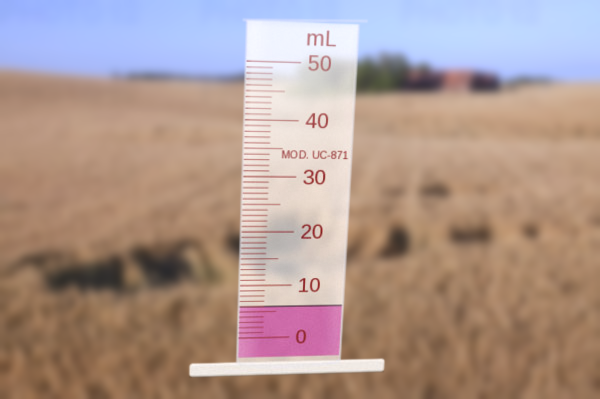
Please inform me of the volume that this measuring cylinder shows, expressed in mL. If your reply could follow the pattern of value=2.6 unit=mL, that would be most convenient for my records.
value=6 unit=mL
